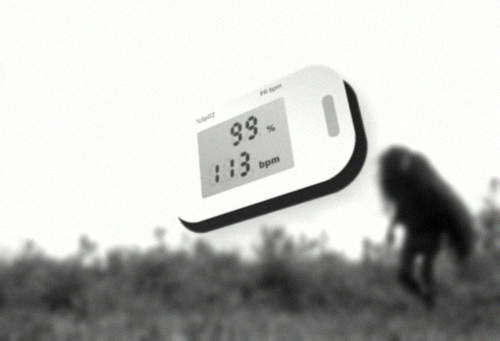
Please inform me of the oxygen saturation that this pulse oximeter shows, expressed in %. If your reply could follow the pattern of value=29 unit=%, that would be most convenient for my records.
value=99 unit=%
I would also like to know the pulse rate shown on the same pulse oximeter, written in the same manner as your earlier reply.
value=113 unit=bpm
